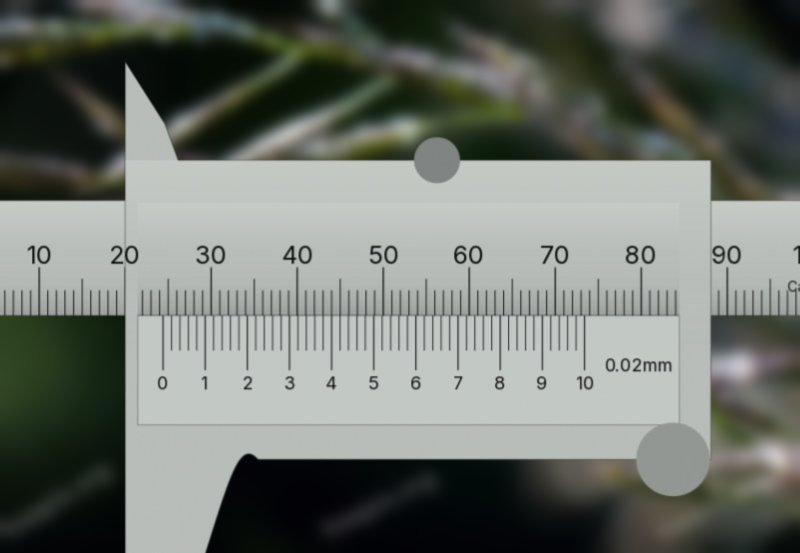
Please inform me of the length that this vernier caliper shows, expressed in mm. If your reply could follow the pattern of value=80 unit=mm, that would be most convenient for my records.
value=24.4 unit=mm
